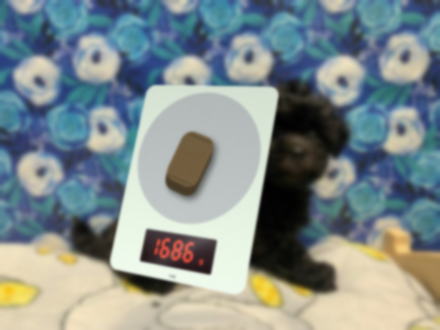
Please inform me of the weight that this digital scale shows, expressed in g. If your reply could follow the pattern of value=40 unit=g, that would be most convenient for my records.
value=1686 unit=g
